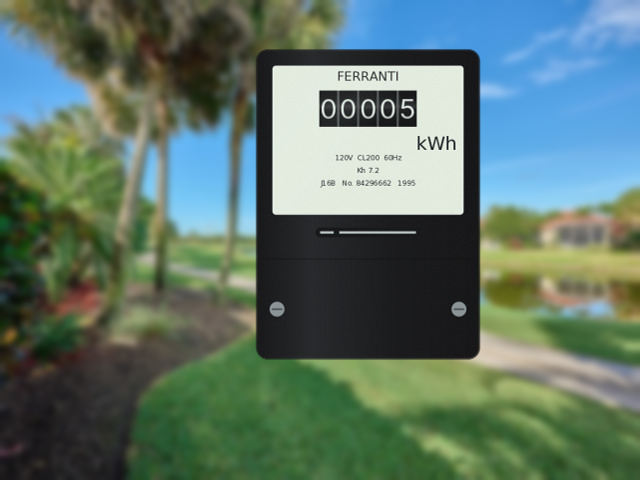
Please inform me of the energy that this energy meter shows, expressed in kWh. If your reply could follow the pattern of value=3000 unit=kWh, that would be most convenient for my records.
value=5 unit=kWh
